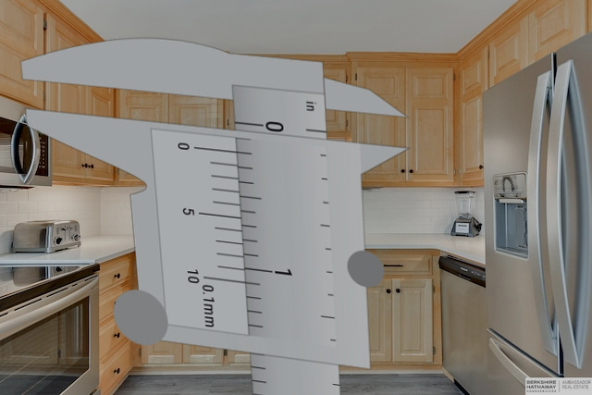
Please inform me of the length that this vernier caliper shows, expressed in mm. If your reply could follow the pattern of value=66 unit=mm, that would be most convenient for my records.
value=2.0 unit=mm
